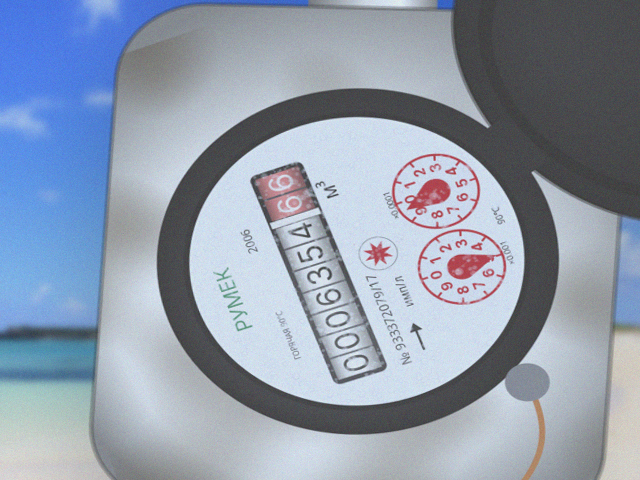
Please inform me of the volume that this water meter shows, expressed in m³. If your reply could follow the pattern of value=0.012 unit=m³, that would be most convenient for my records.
value=6354.6649 unit=m³
